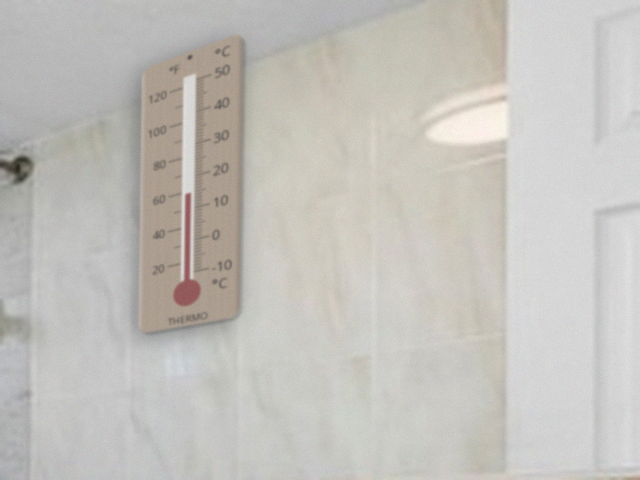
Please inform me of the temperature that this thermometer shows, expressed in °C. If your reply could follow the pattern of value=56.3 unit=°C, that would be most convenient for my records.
value=15 unit=°C
